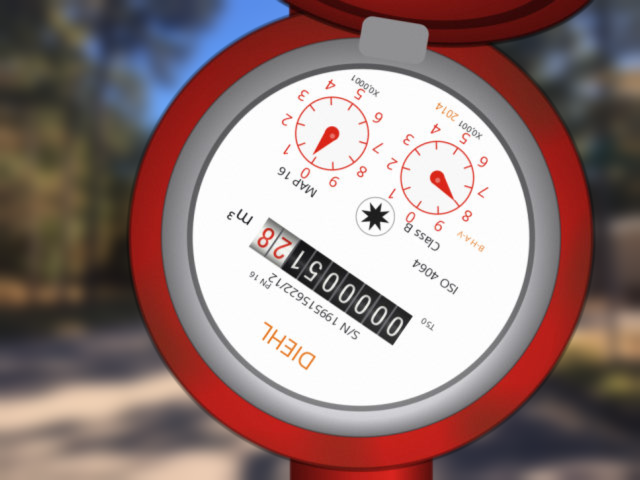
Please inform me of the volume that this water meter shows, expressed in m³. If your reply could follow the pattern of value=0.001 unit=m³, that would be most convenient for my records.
value=51.2880 unit=m³
